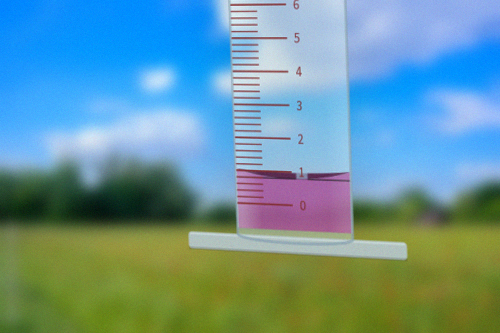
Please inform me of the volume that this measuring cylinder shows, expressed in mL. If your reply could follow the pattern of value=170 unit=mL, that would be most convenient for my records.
value=0.8 unit=mL
